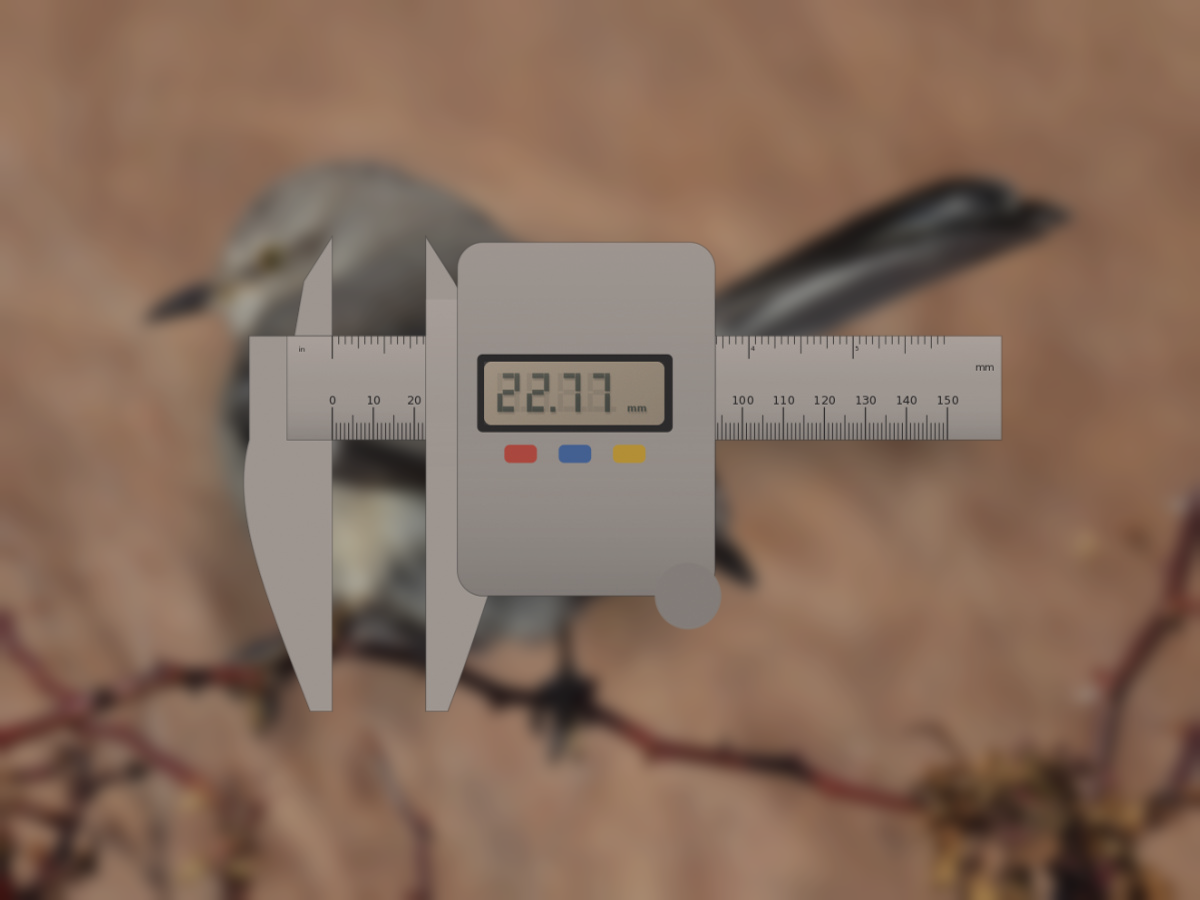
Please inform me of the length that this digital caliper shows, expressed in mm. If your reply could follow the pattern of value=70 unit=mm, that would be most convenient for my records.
value=22.77 unit=mm
